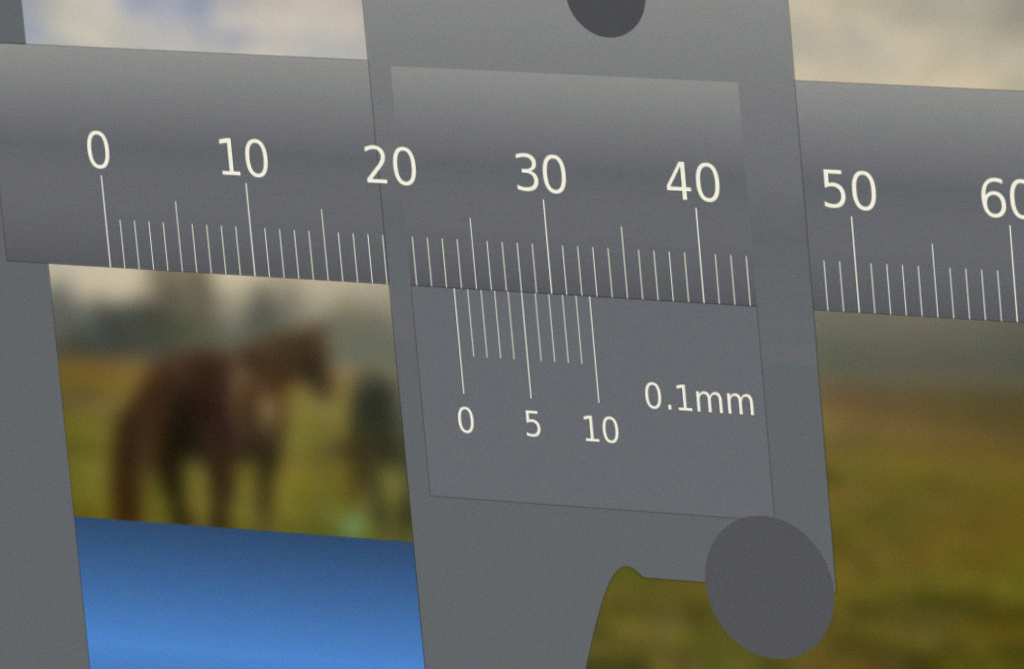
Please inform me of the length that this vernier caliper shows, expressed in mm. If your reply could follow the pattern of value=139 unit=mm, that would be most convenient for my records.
value=23.5 unit=mm
